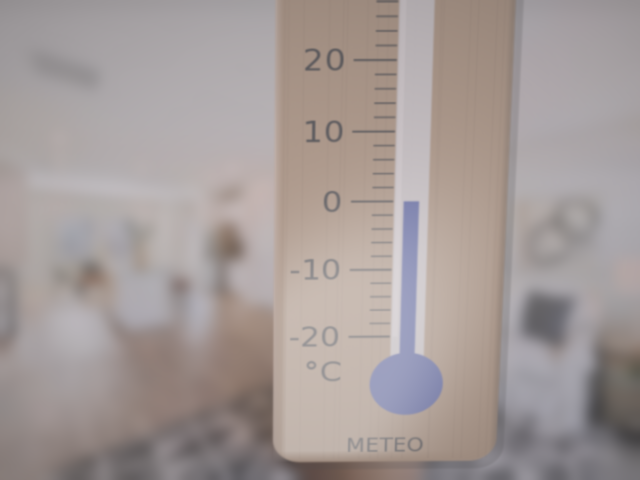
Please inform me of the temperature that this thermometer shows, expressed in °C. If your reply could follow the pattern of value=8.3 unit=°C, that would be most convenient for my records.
value=0 unit=°C
